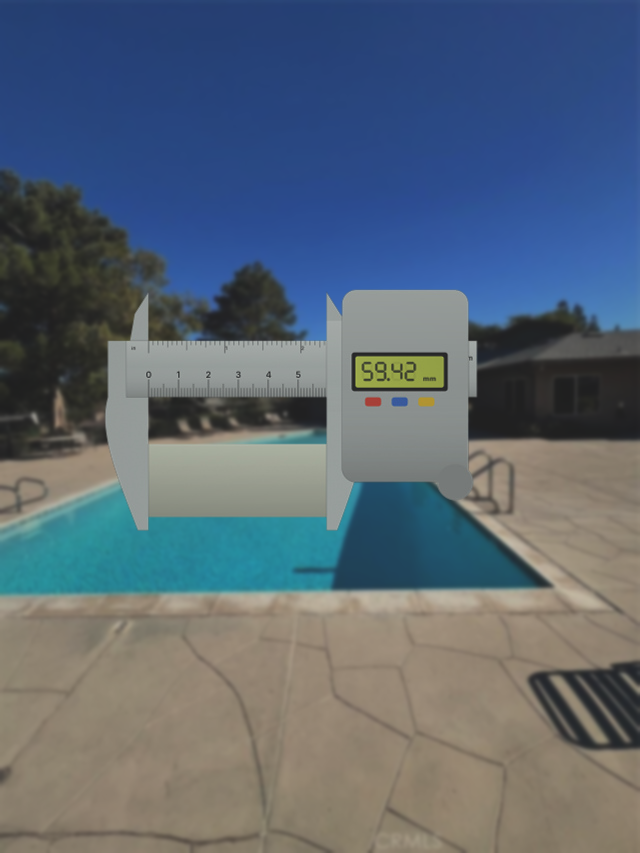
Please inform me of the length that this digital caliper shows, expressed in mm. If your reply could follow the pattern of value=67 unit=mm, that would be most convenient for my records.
value=59.42 unit=mm
